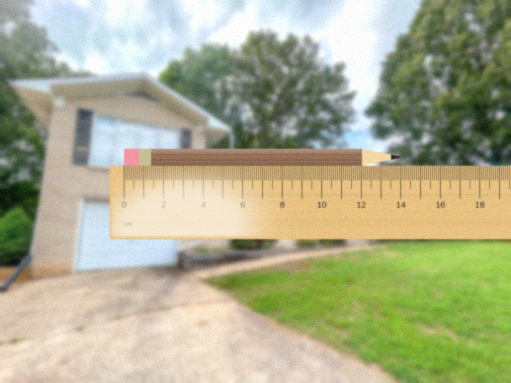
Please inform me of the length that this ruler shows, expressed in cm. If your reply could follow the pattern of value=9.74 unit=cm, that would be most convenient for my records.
value=14 unit=cm
